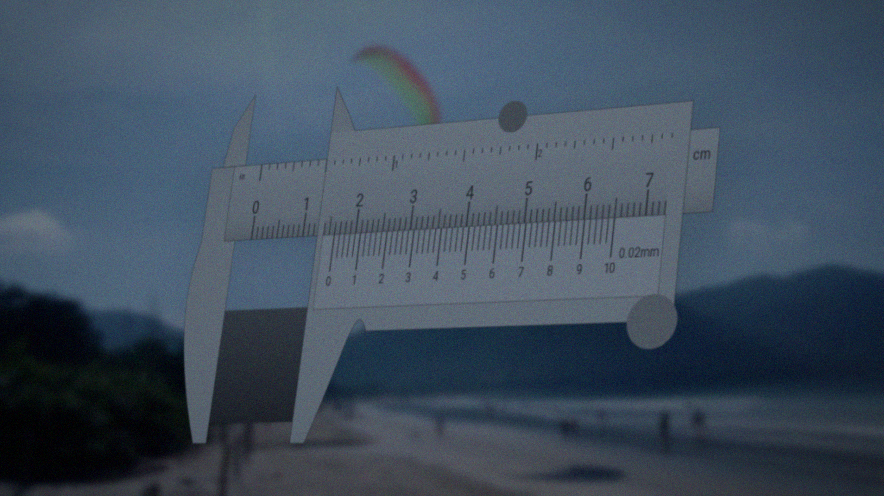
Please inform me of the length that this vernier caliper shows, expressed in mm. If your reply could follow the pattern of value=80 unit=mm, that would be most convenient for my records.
value=16.0 unit=mm
